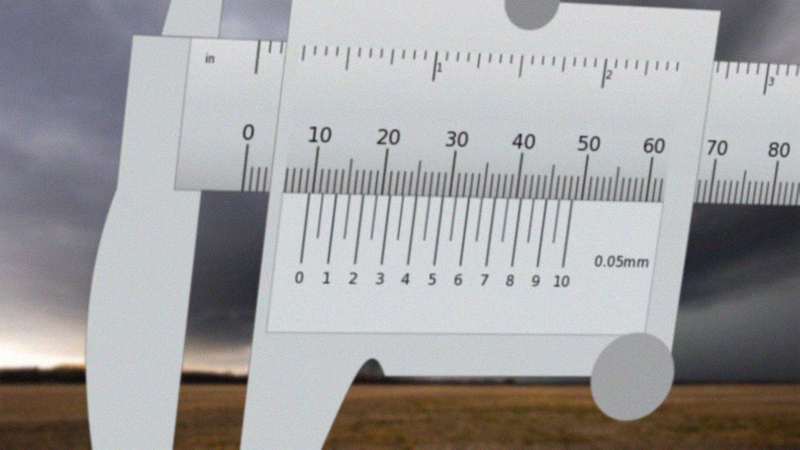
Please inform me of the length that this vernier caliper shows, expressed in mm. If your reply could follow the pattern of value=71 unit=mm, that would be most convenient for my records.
value=9.5 unit=mm
